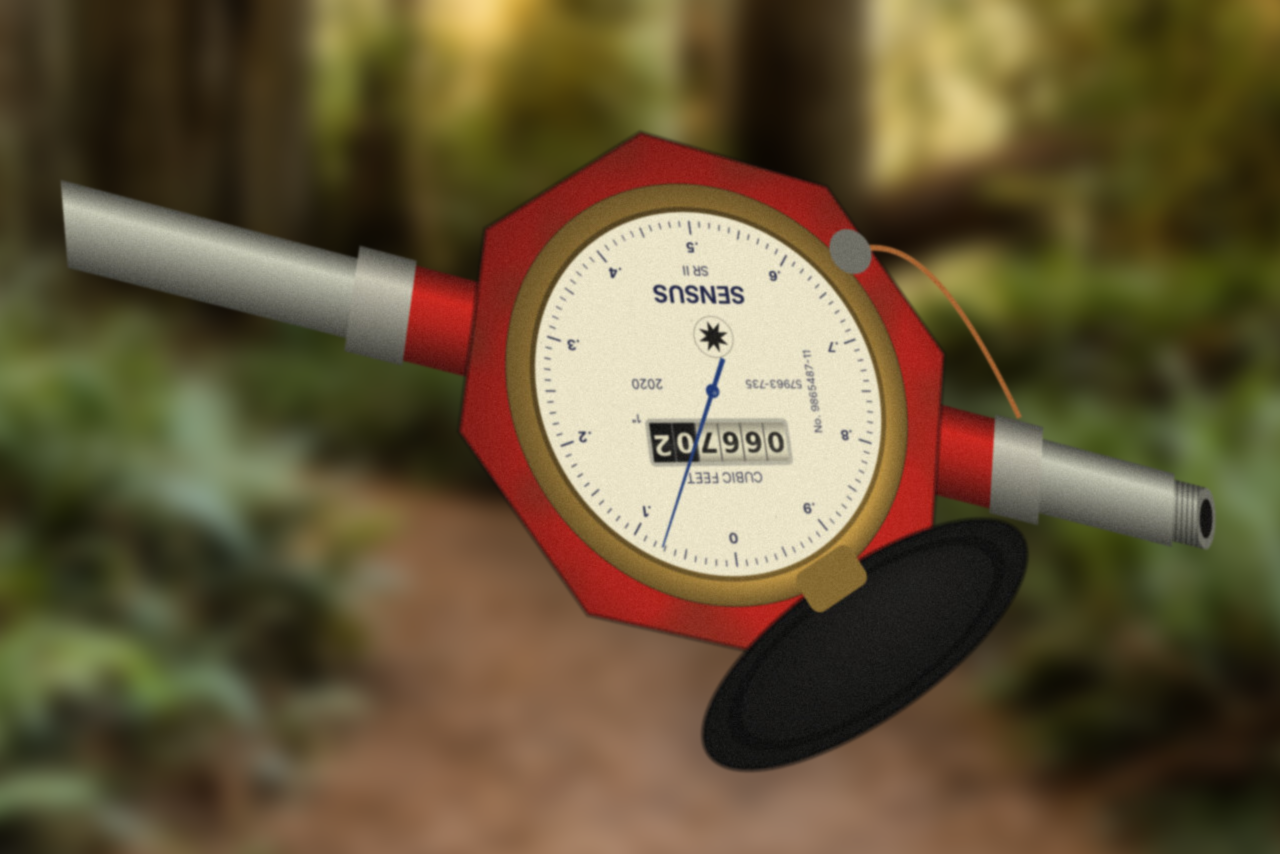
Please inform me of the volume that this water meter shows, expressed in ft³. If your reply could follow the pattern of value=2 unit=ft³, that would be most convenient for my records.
value=66702.07 unit=ft³
